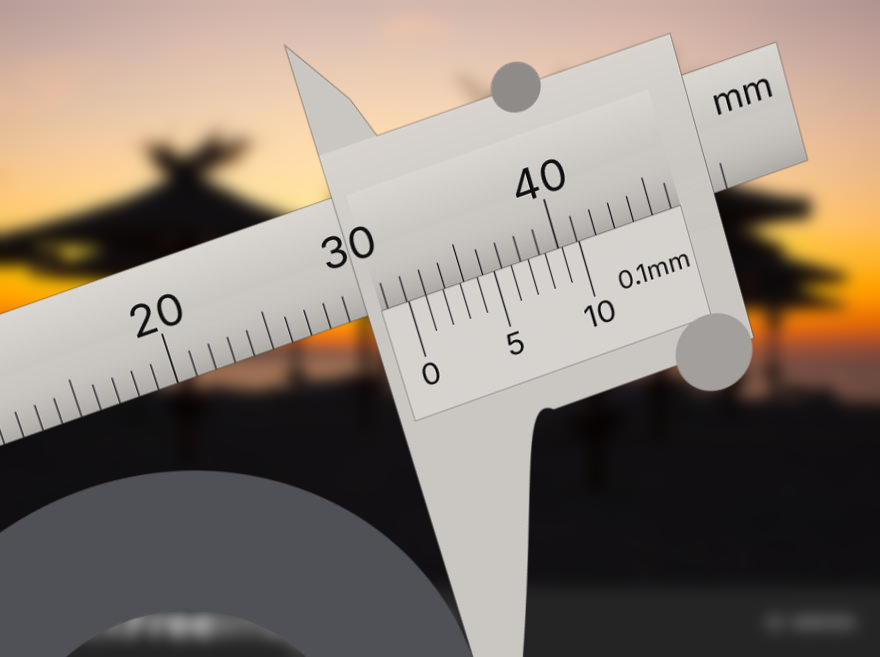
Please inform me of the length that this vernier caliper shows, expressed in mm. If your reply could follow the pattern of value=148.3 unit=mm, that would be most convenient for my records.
value=32.1 unit=mm
